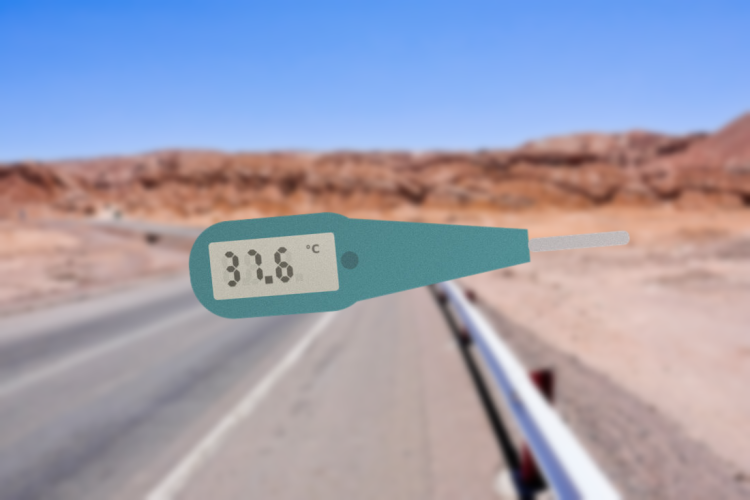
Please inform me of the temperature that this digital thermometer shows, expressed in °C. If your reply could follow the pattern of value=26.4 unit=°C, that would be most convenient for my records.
value=37.6 unit=°C
